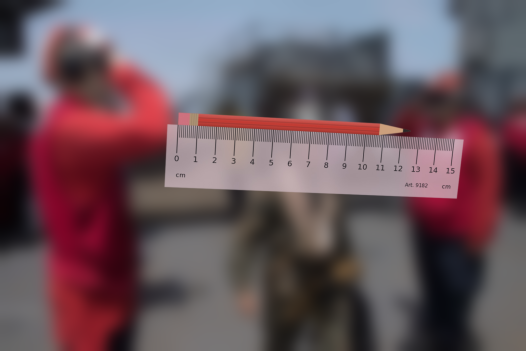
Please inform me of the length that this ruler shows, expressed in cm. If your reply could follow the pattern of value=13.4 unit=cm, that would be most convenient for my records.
value=12.5 unit=cm
